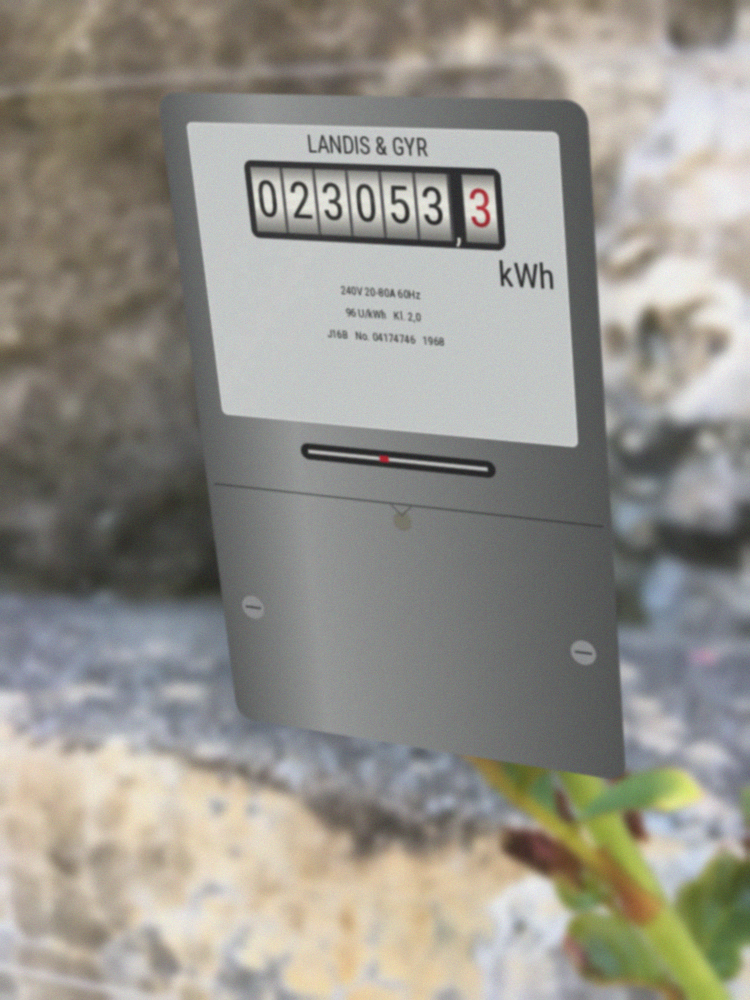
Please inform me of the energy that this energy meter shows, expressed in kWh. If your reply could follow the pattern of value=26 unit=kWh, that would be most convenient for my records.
value=23053.3 unit=kWh
